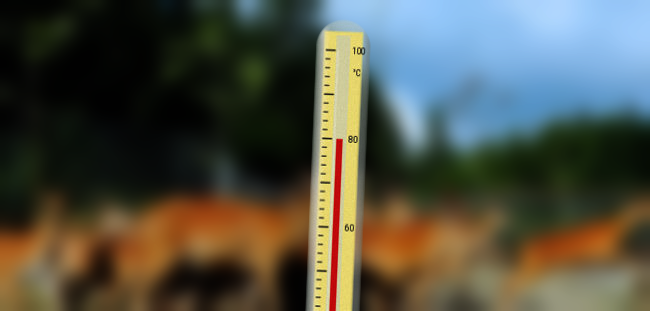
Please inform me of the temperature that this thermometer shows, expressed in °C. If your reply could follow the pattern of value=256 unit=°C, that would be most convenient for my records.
value=80 unit=°C
